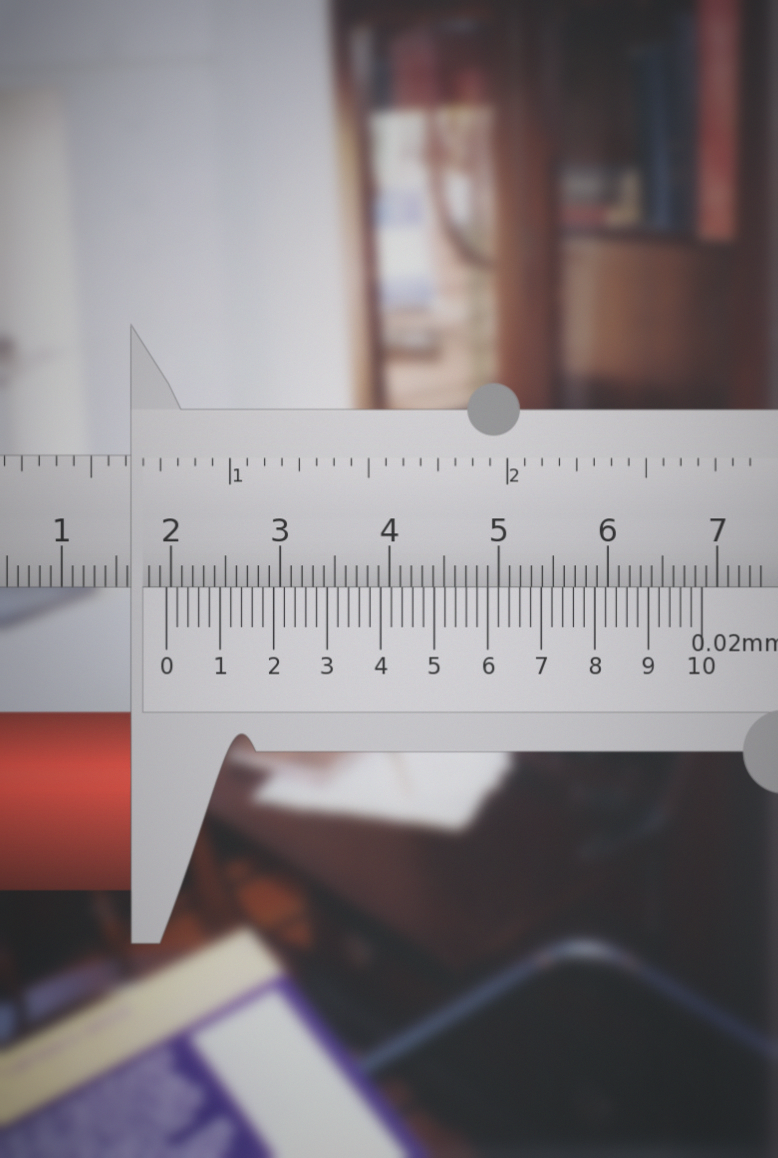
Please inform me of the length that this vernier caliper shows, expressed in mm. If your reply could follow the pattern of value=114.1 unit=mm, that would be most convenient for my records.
value=19.6 unit=mm
